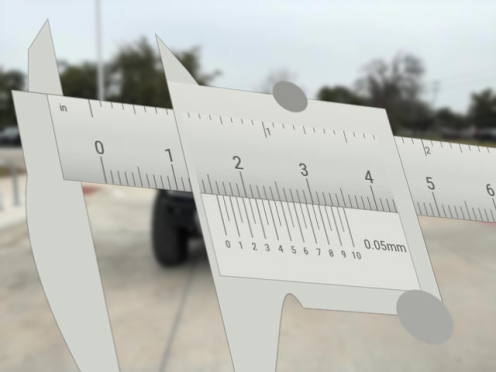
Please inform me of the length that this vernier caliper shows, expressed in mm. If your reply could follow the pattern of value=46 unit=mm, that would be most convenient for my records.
value=15.6 unit=mm
